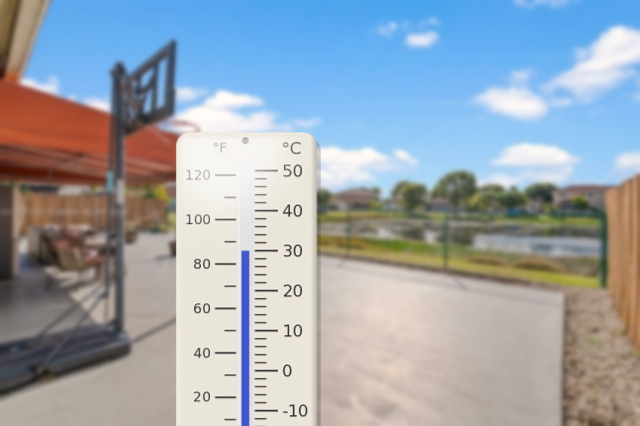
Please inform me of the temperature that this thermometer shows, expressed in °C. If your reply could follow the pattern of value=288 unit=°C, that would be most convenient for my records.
value=30 unit=°C
